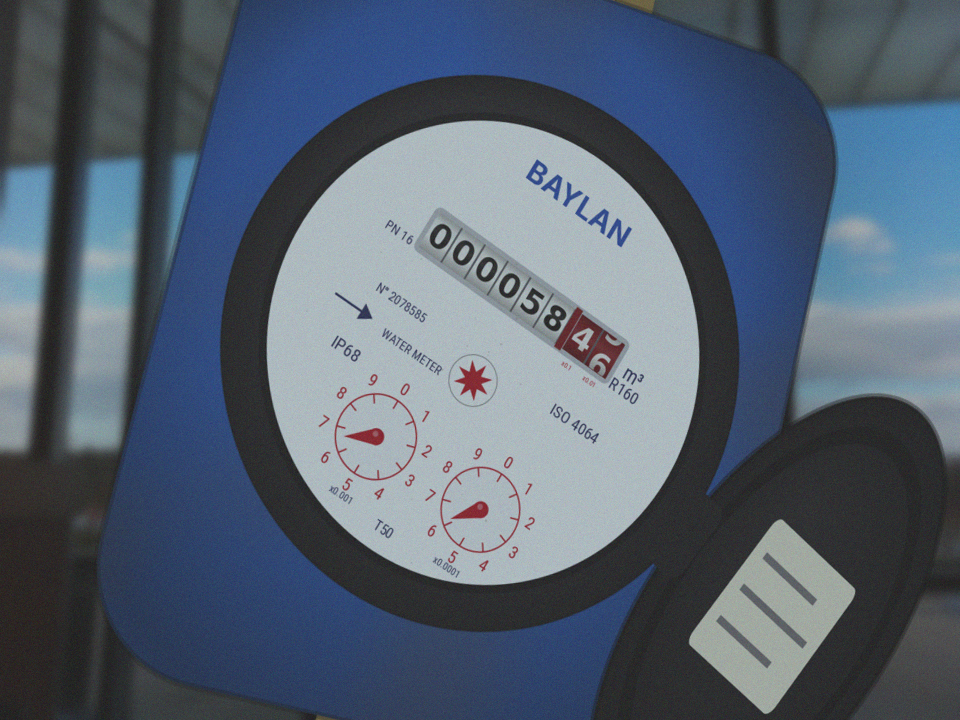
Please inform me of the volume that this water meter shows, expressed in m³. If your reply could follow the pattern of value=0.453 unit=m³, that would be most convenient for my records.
value=58.4566 unit=m³
